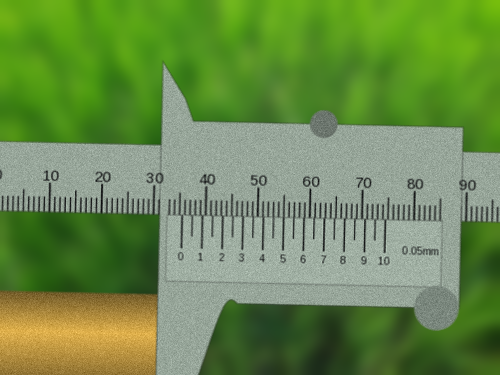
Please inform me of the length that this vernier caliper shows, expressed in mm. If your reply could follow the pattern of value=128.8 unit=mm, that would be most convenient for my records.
value=35.5 unit=mm
